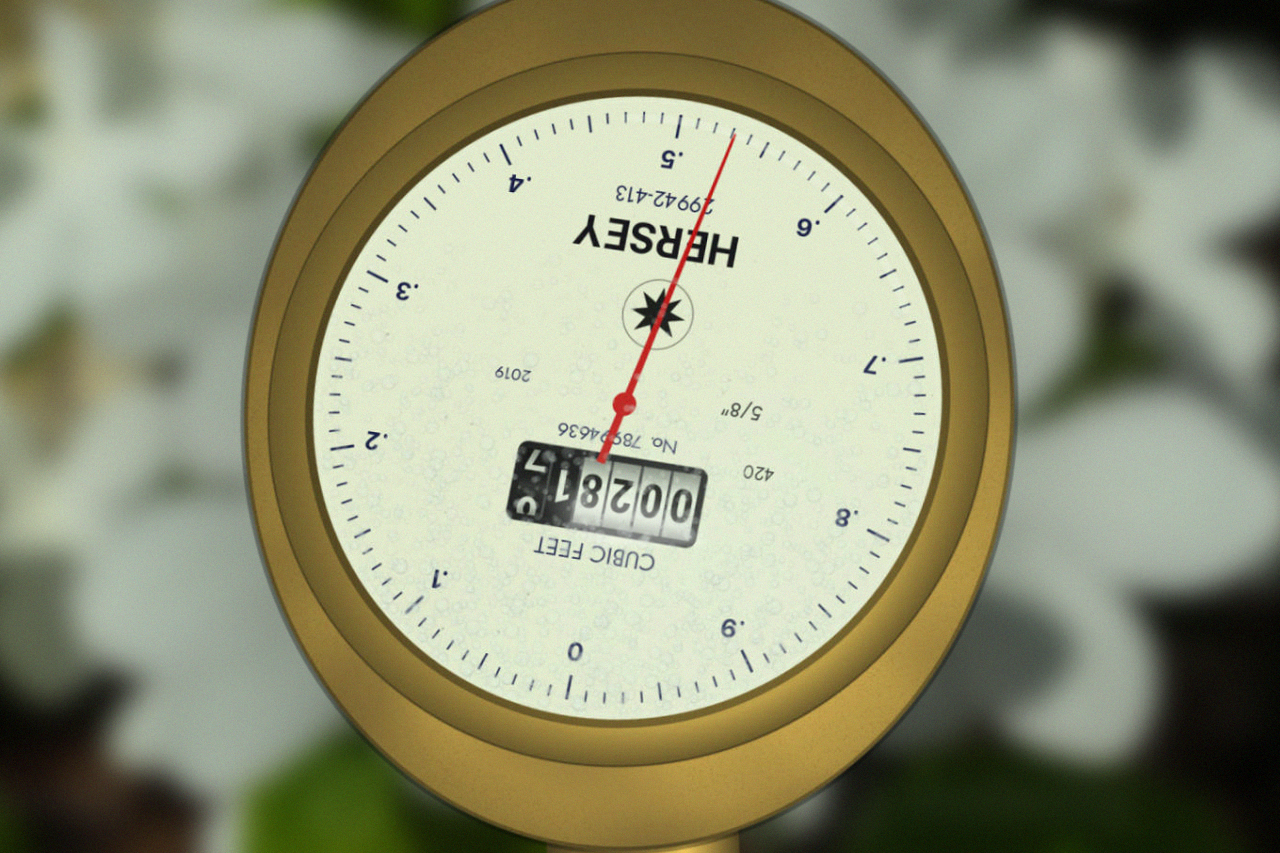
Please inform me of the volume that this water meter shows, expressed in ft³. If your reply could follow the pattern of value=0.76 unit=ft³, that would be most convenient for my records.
value=2816.53 unit=ft³
